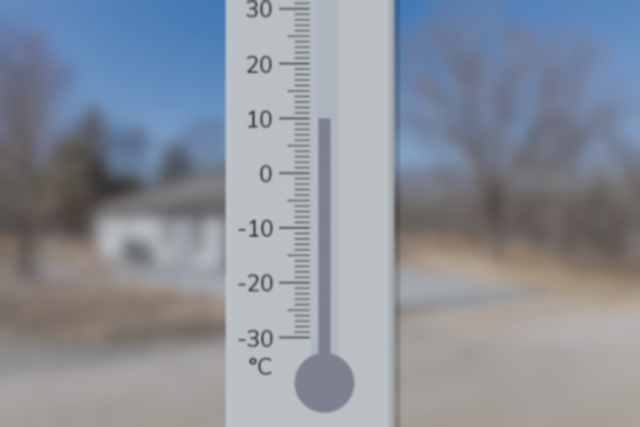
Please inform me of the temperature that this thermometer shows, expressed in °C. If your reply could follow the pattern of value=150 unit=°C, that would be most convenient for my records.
value=10 unit=°C
